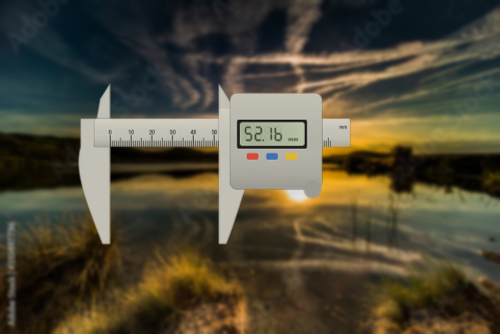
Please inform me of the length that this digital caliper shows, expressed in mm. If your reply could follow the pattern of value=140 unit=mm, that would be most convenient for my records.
value=52.16 unit=mm
